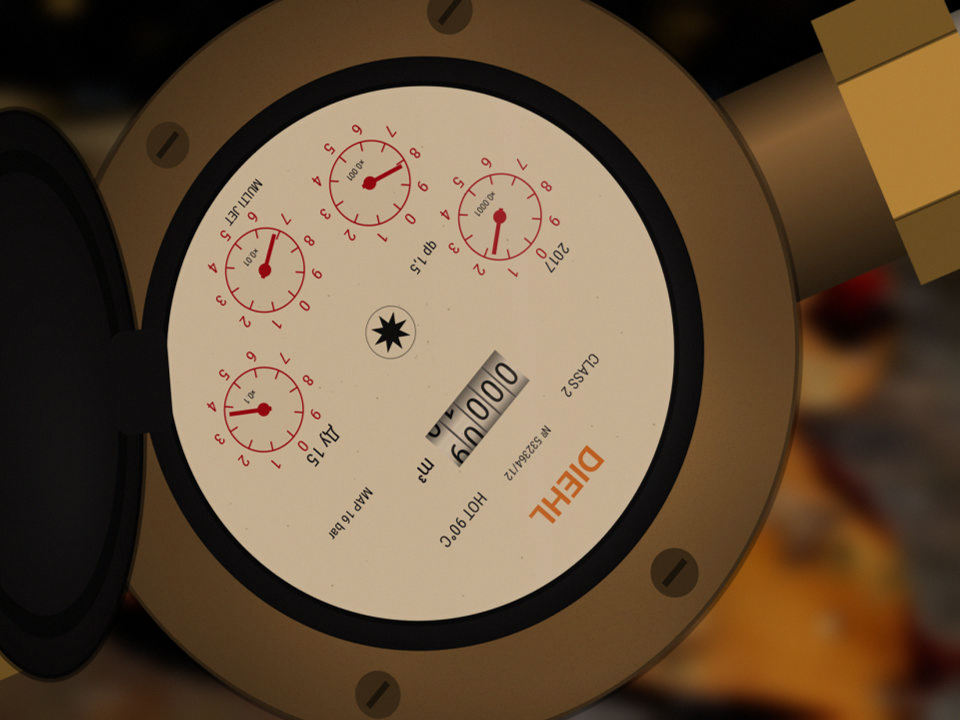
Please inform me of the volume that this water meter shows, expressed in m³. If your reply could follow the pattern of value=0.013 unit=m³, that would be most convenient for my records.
value=9.3681 unit=m³
